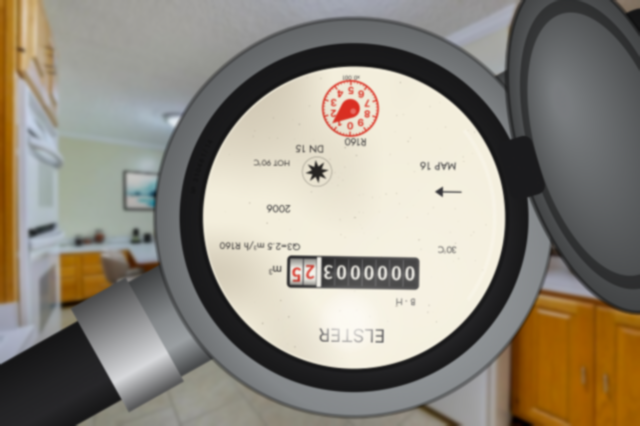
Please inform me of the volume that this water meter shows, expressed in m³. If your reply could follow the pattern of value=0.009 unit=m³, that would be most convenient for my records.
value=3.251 unit=m³
